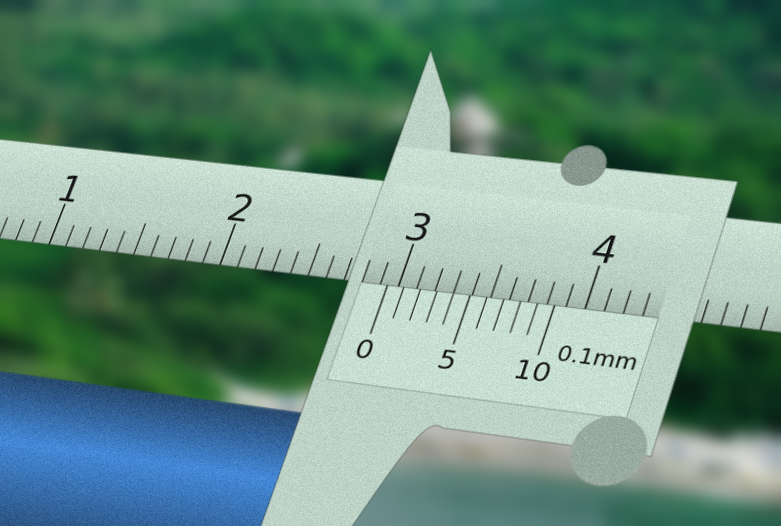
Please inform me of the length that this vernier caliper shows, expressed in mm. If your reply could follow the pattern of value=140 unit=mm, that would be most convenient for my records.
value=29.4 unit=mm
